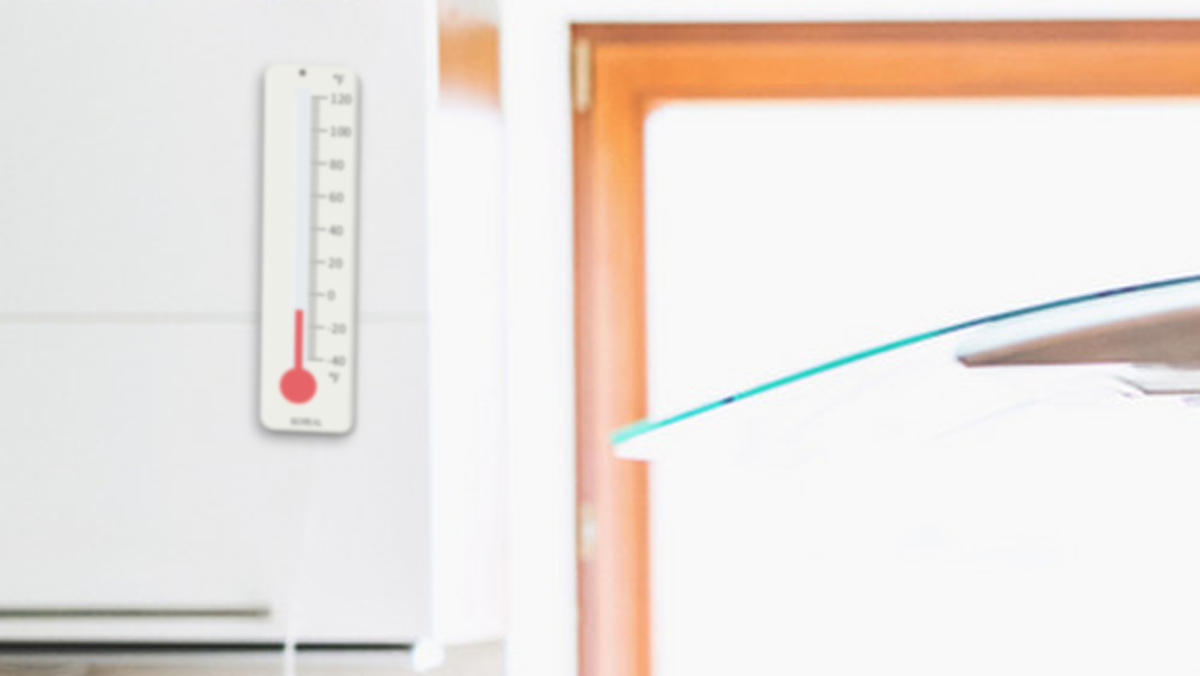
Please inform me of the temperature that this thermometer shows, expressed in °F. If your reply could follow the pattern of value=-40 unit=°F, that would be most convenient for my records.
value=-10 unit=°F
